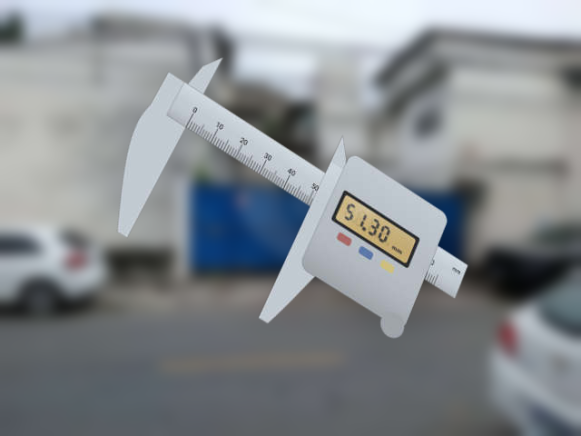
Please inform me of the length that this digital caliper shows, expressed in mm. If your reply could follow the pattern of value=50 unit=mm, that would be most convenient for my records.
value=51.30 unit=mm
